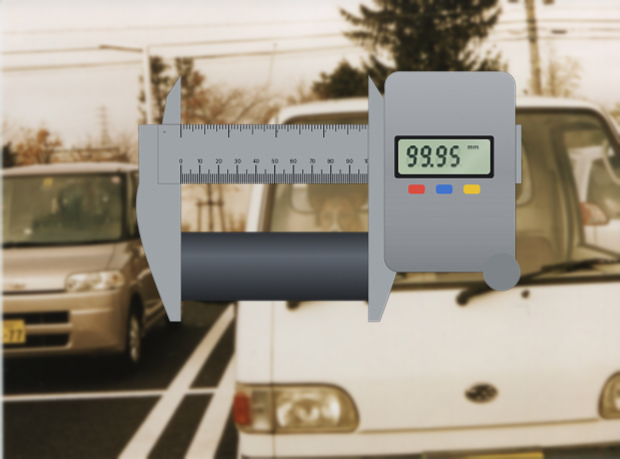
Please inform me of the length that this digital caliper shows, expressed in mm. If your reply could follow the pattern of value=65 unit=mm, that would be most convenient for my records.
value=99.95 unit=mm
